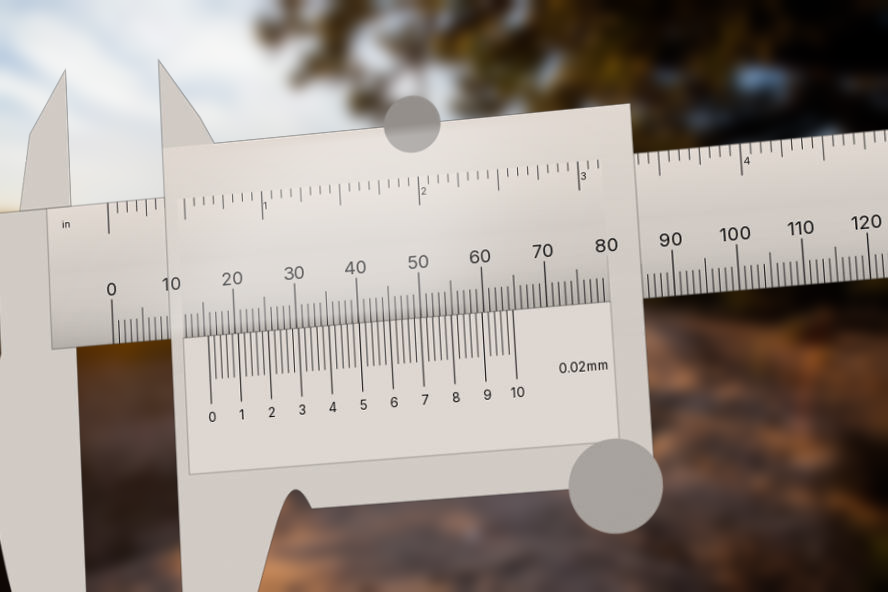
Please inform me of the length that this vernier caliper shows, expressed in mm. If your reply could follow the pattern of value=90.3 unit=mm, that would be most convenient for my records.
value=15.6 unit=mm
